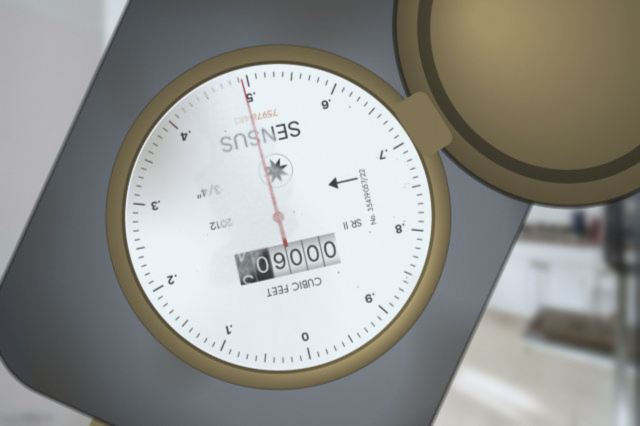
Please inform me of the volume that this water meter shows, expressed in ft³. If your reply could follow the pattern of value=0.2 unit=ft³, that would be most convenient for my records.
value=603.49 unit=ft³
